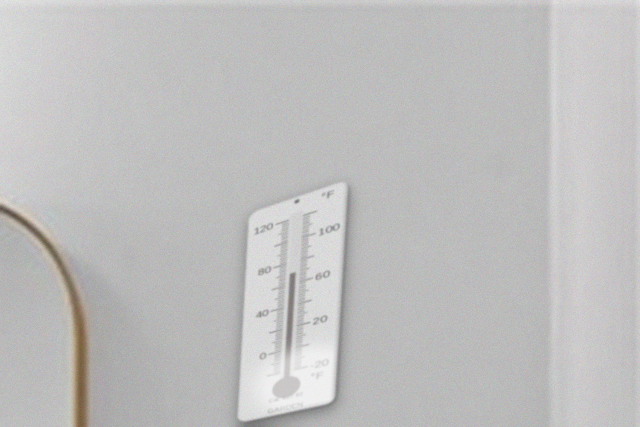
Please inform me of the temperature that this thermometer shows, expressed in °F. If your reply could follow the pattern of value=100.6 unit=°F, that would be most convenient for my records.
value=70 unit=°F
